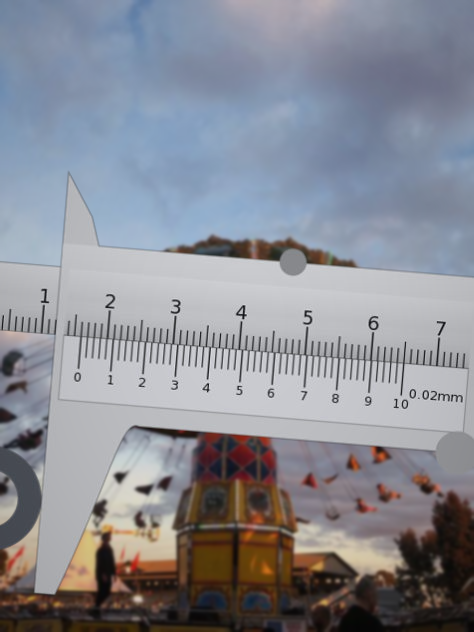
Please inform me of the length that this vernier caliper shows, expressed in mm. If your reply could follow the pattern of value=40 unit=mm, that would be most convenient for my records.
value=16.0 unit=mm
